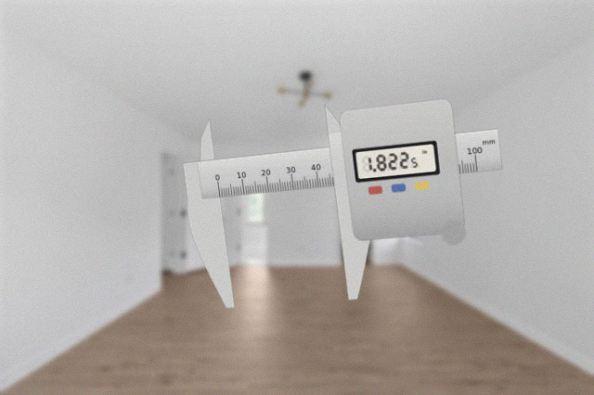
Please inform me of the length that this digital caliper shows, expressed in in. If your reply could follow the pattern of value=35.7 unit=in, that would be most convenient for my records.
value=1.8225 unit=in
